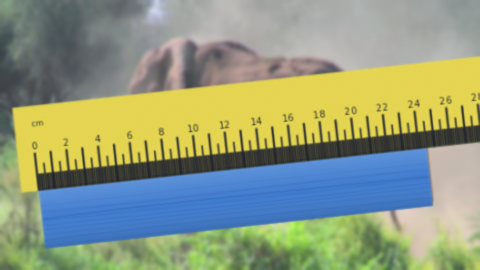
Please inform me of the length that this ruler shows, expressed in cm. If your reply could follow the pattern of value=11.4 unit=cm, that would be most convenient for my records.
value=24.5 unit=cm
